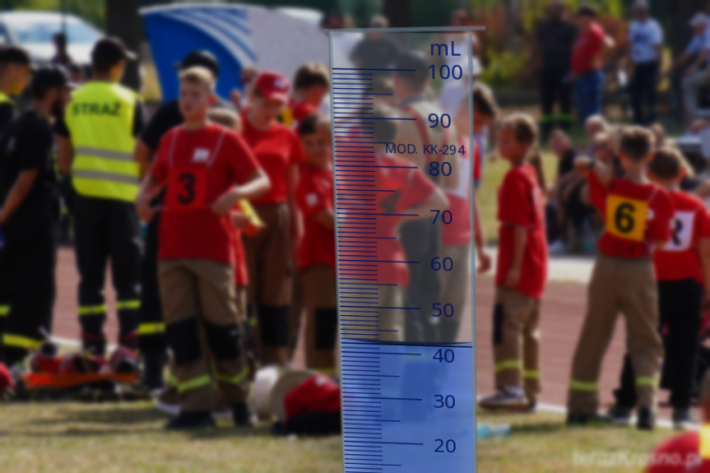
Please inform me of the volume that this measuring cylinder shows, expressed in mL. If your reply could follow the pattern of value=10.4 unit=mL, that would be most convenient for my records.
value=42 unit=mL
